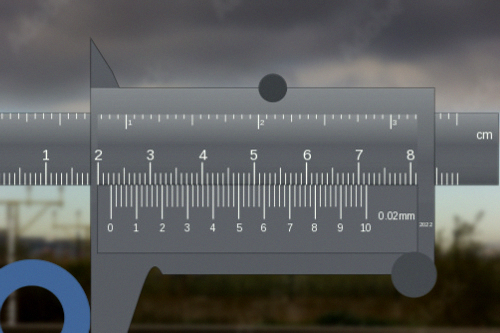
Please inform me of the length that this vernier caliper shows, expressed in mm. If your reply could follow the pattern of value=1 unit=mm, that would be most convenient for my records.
value=22.5 unit=mm
